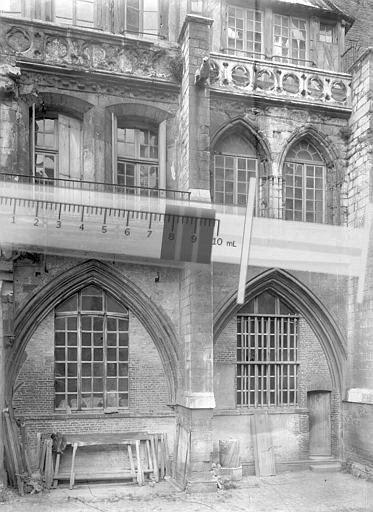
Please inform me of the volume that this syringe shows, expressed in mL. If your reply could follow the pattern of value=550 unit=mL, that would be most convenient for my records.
value=7.6 unit=mL
